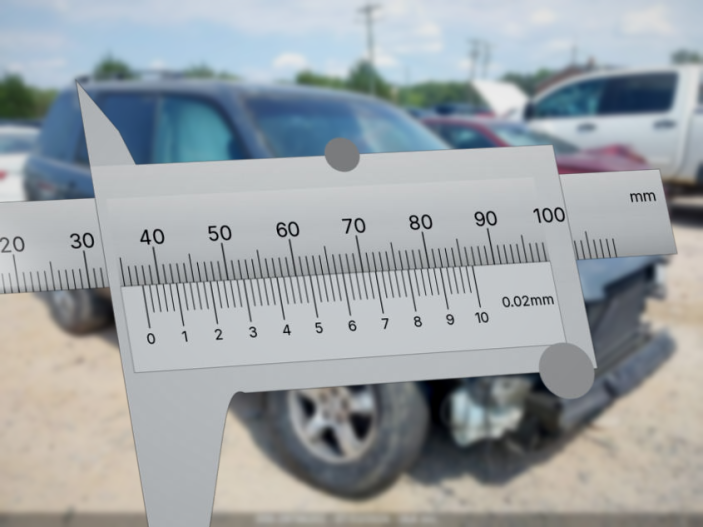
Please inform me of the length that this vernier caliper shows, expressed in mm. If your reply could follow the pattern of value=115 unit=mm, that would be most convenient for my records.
value=37.6 unit=mm
